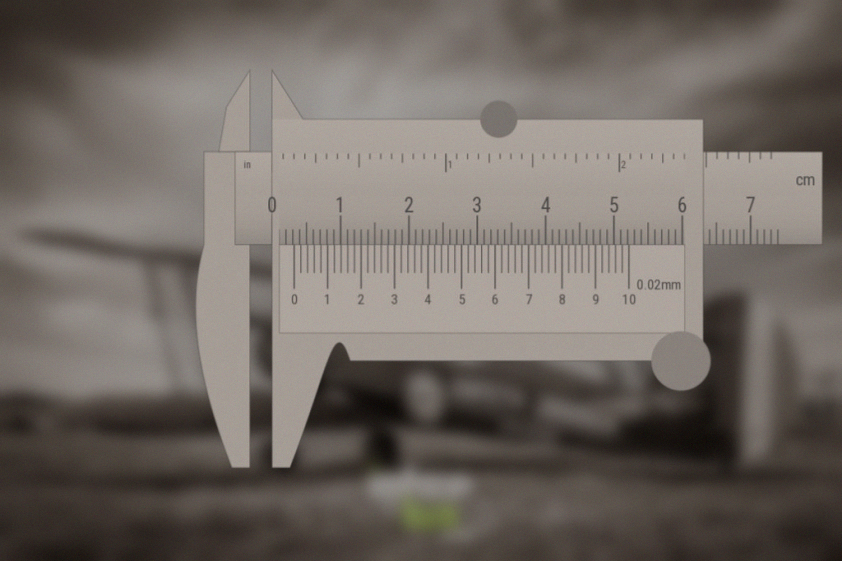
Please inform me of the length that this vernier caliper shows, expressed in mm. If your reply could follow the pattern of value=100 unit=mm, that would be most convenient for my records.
value=3.2 unit=mm
